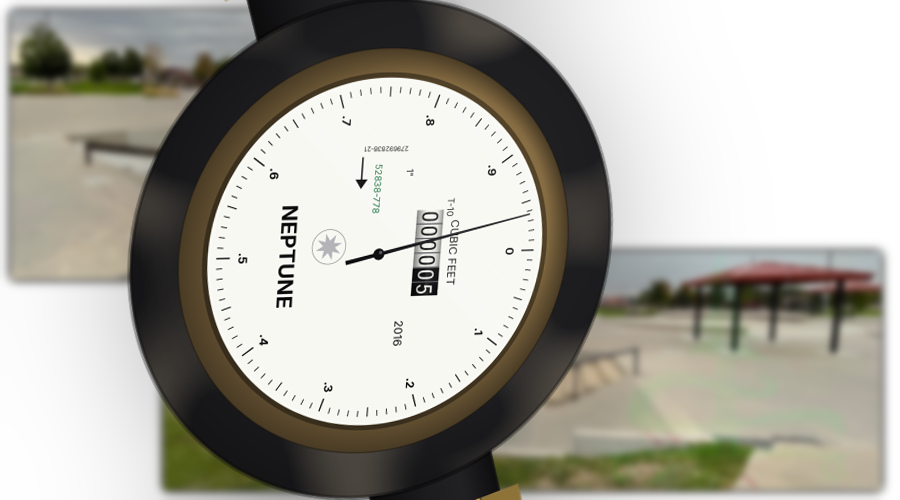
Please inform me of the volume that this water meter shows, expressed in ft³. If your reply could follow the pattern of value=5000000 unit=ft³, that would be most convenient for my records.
value=4.96 unit=ft³
